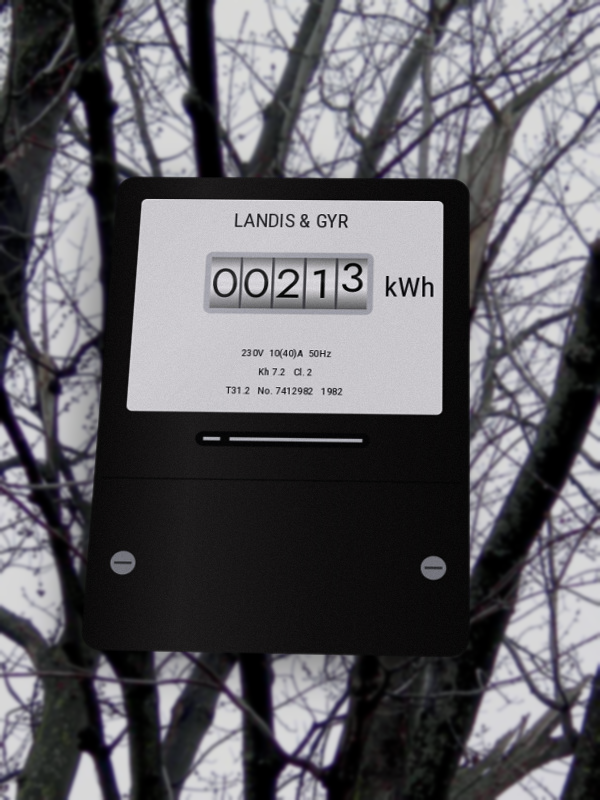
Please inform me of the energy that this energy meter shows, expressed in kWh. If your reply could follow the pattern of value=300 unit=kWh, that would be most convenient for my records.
value=213 unit=kWh
